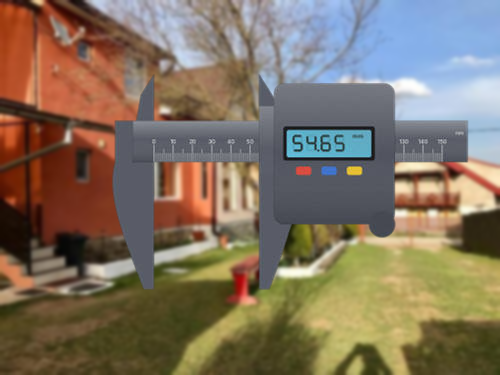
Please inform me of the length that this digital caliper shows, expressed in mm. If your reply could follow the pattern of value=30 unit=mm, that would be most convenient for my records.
value=54.65 unit=mm
